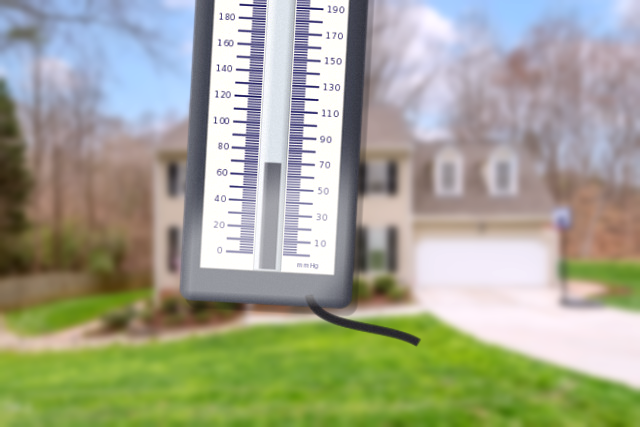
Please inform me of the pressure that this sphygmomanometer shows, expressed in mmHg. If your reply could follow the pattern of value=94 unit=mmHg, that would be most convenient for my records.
value=70 unit=mmHg
